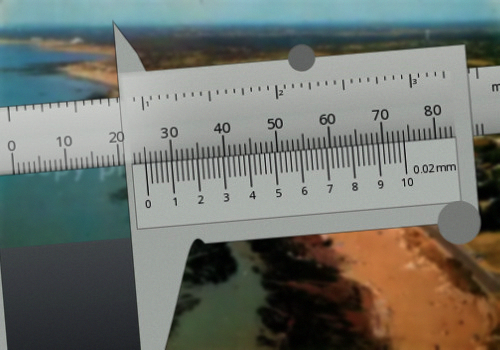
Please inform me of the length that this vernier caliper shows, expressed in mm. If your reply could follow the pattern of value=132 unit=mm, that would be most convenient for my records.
value=25.0 unit=mm
